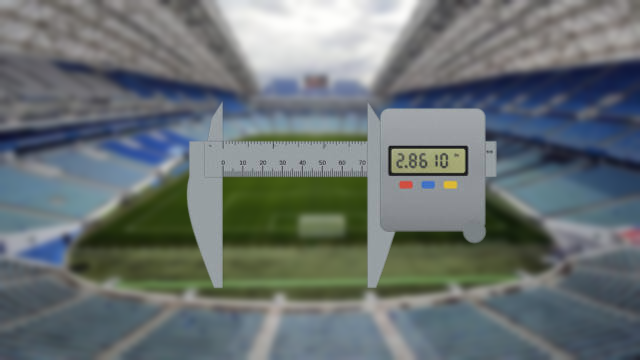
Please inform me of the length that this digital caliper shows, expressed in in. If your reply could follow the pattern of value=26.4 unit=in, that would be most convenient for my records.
value=2.8610 unit=in
